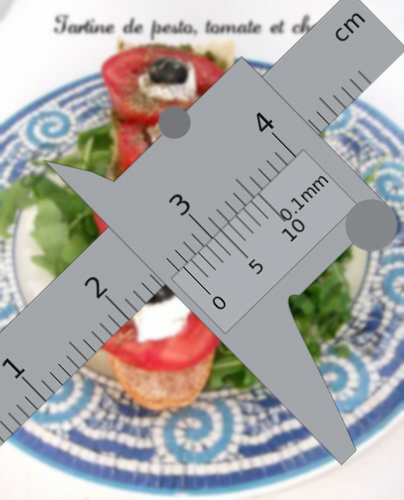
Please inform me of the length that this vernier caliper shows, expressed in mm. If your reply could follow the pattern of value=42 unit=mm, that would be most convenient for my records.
value=26.5 unit=mm
